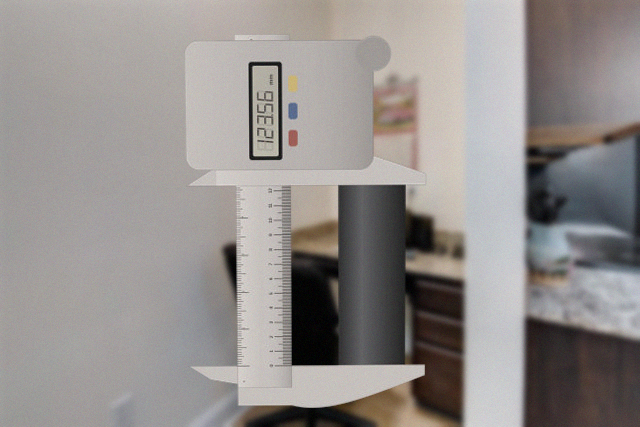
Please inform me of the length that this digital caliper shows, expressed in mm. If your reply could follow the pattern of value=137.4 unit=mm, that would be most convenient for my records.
value=123.56 unit=mm
